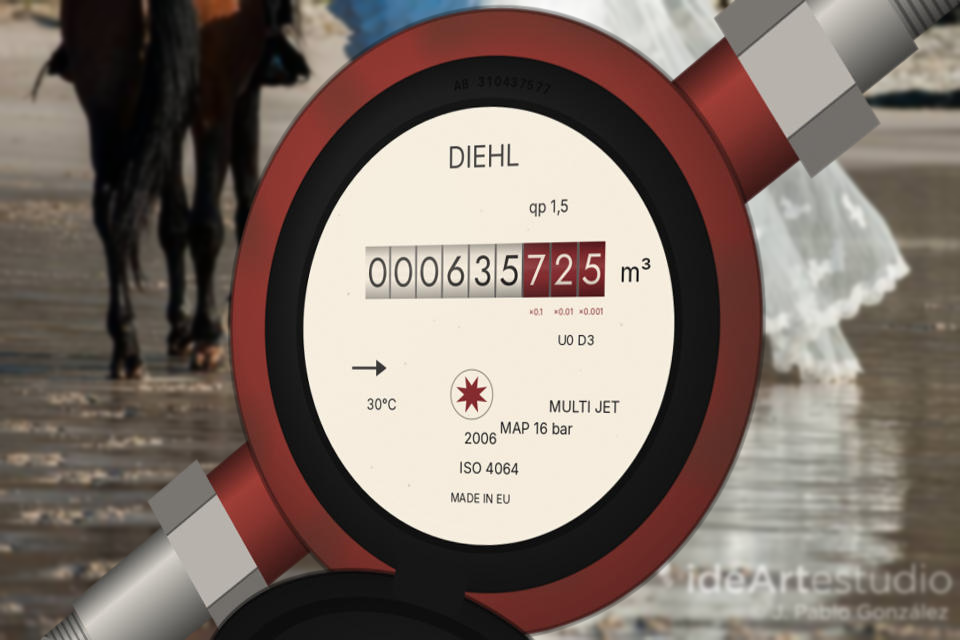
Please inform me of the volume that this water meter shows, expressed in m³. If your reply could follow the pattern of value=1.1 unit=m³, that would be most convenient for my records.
value=635.725 unit=m³
